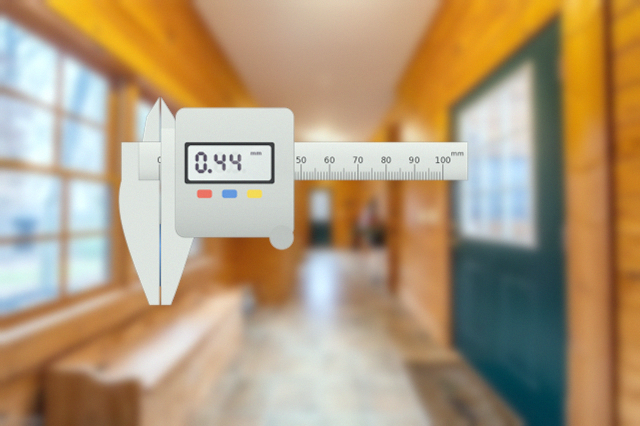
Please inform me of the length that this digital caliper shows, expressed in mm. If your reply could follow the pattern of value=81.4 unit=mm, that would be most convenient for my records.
value=0.44 unit=mm
